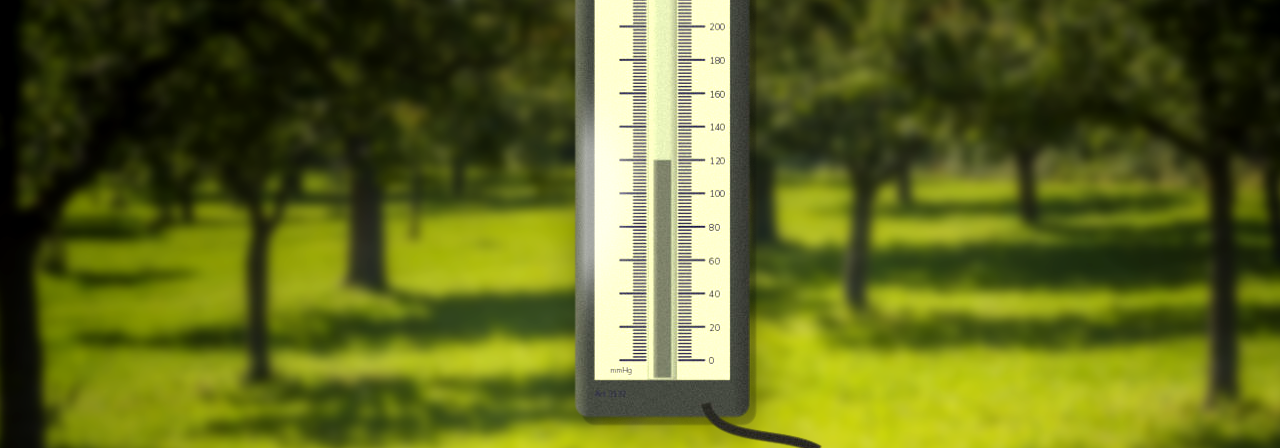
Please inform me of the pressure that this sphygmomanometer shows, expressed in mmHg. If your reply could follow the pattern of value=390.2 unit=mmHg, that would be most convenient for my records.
value=120 unit=mmHg
